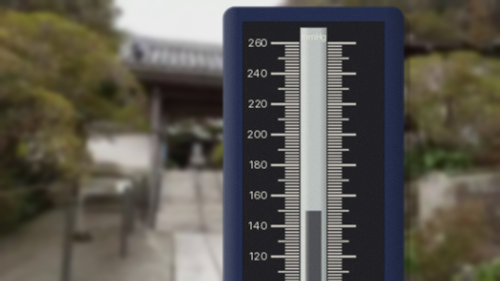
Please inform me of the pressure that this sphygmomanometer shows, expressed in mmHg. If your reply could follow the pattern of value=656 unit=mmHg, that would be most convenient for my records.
value=150 unit=mmHg
